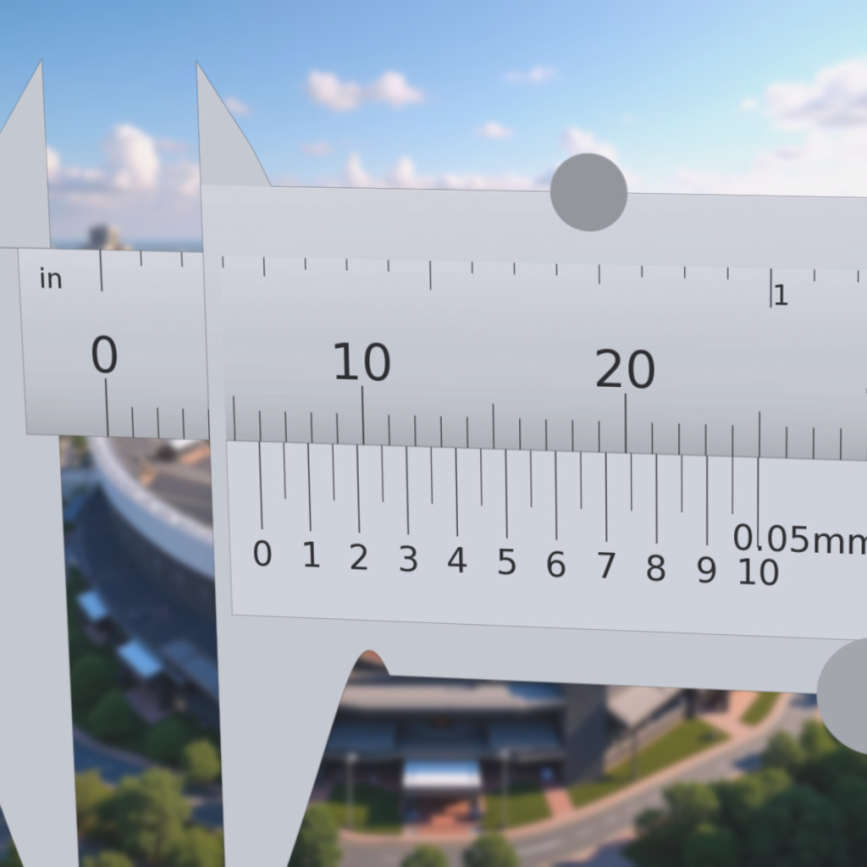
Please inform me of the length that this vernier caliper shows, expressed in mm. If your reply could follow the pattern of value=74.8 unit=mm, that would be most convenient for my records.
value=5.95 unit=mm
